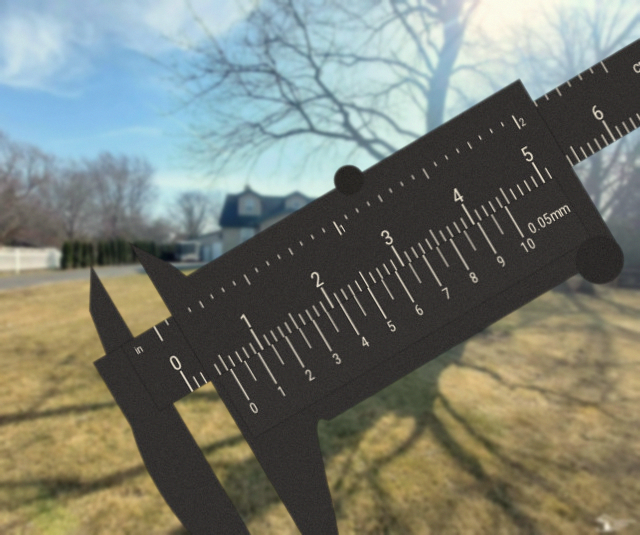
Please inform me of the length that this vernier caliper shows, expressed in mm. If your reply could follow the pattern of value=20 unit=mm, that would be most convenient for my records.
value=5.4 unit=mm
